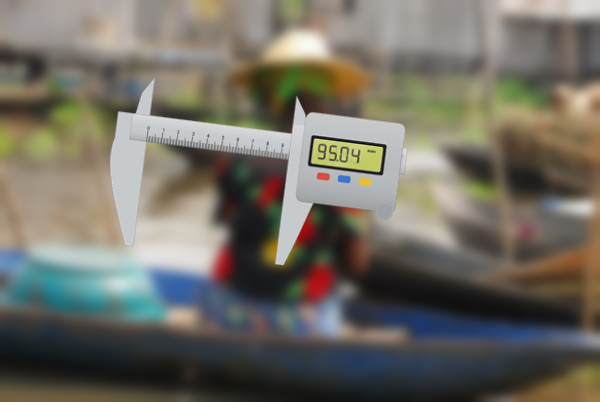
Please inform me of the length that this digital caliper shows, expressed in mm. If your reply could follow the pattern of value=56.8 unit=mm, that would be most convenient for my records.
value=95.04 unit=mm
